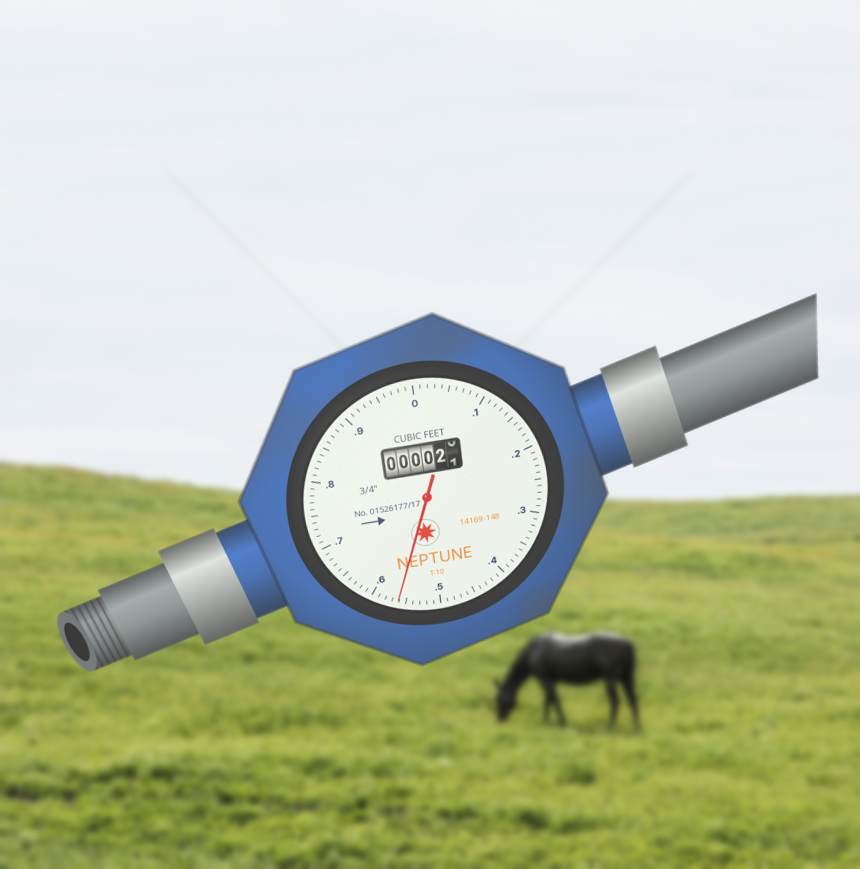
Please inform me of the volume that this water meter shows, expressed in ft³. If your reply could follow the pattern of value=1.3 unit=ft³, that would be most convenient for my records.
value=20.56 unit=ft³
